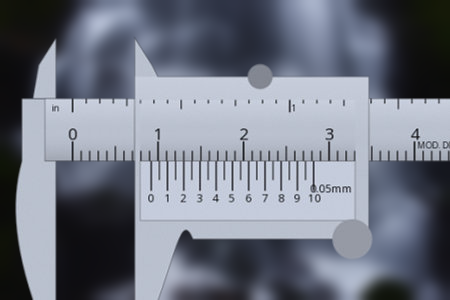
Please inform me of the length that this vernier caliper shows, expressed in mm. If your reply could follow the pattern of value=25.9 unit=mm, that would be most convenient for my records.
value=9.2 unit=mm
